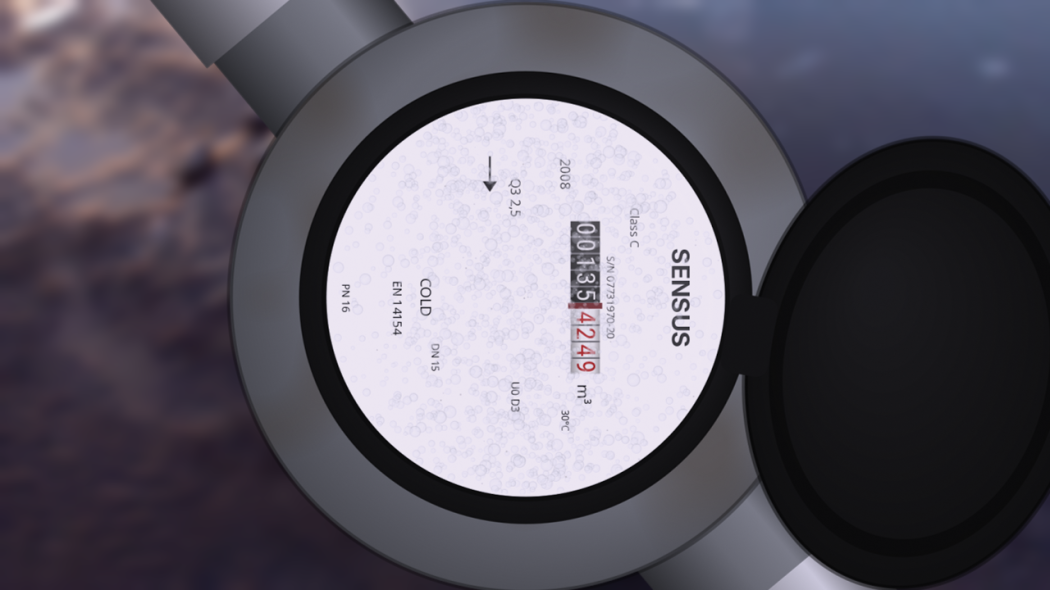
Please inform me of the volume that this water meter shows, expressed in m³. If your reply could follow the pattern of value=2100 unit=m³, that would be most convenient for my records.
value=135.4249 unit=m³
